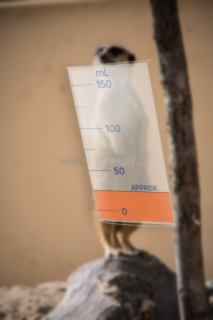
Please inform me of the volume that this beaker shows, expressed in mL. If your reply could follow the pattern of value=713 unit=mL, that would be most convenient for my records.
value=25 unit=mL
